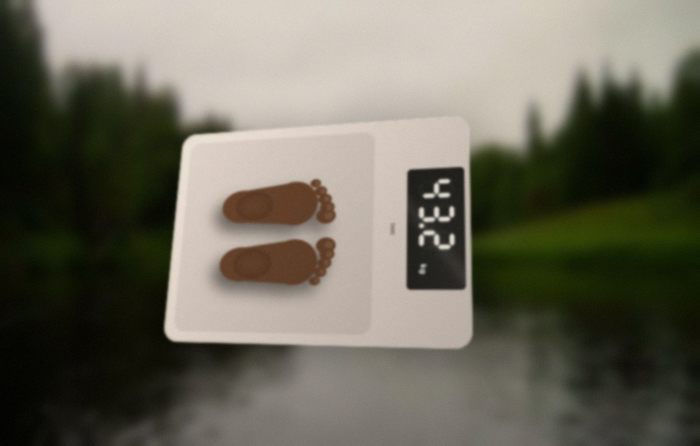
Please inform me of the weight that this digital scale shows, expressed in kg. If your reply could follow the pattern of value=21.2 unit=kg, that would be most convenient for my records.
value=43.2 unit=kg
